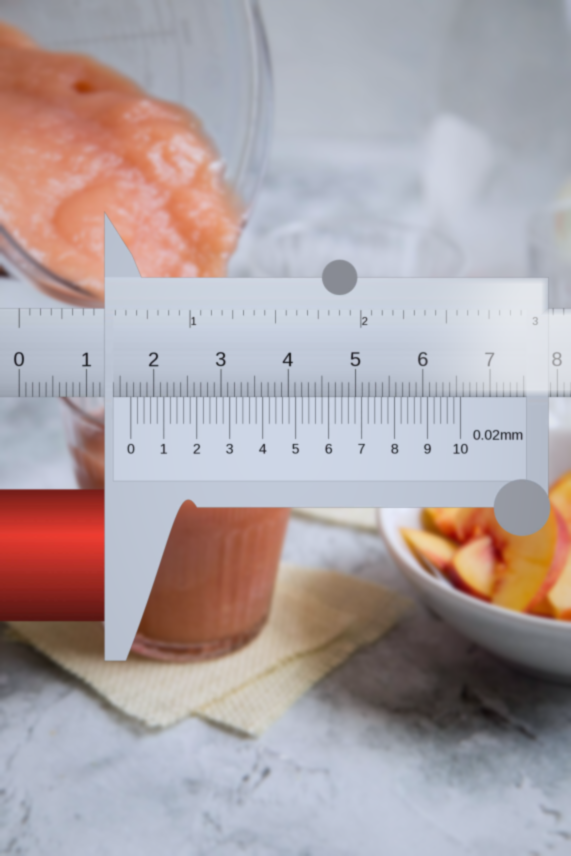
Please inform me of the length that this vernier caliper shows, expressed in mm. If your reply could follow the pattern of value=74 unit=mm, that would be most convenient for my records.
value=16.6 unit=mm
